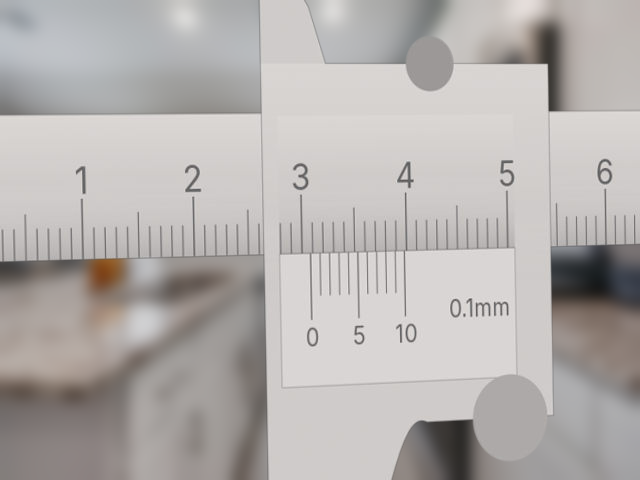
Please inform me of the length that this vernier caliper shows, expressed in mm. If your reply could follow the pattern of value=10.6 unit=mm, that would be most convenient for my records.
value=30.8 unit=mm
